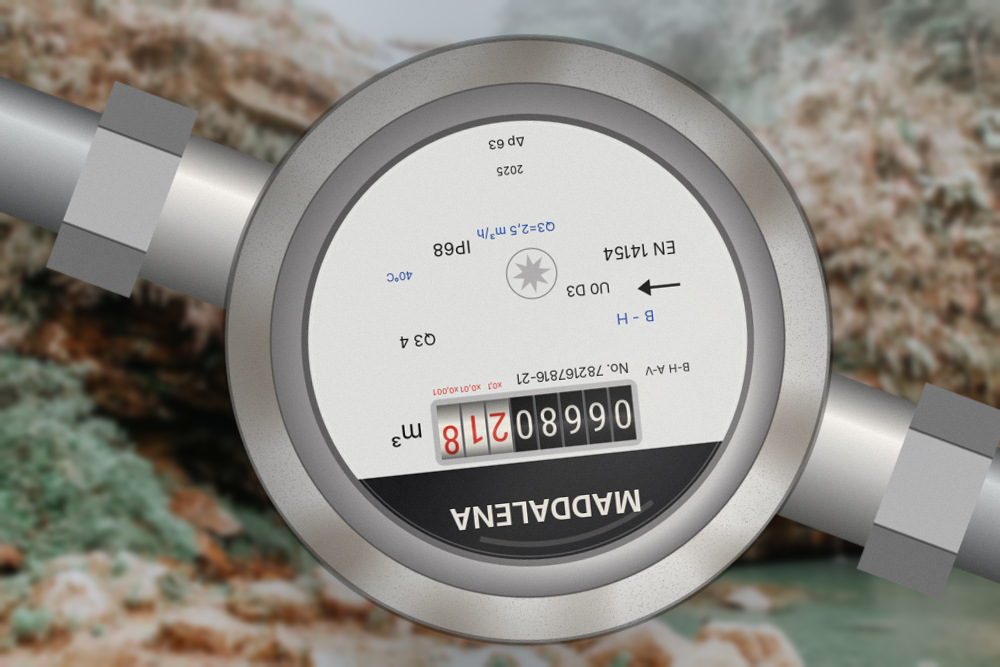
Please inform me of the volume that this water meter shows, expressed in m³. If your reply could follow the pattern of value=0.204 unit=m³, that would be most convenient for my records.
value=6680.218 unit=m³
